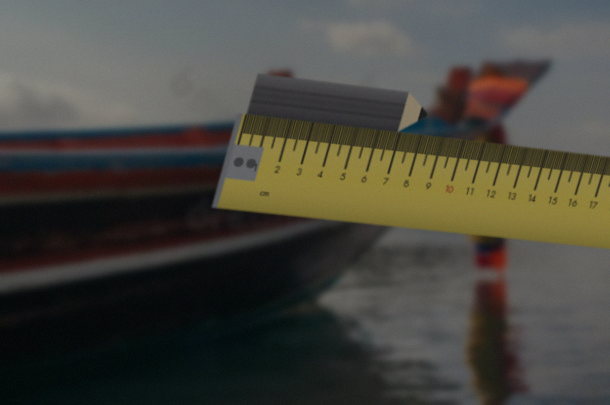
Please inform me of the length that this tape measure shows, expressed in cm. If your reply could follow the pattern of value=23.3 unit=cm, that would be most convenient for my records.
value=8 unit=cm
